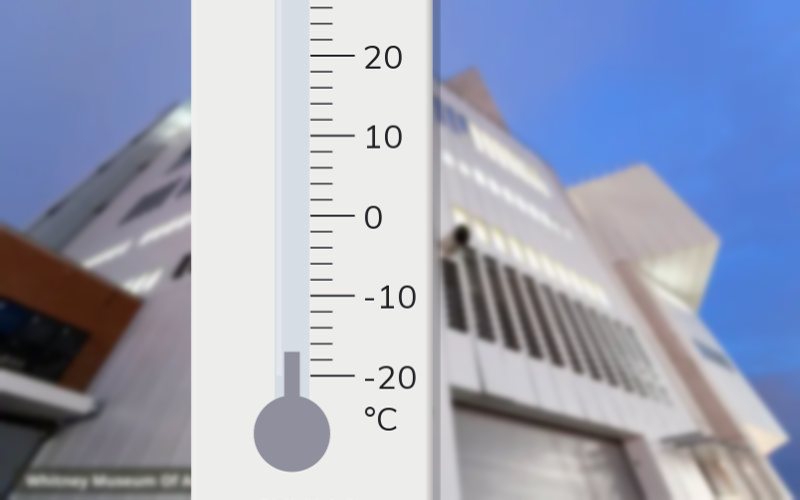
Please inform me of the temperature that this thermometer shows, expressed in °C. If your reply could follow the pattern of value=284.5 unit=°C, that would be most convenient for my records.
value=-17 unit=°C
